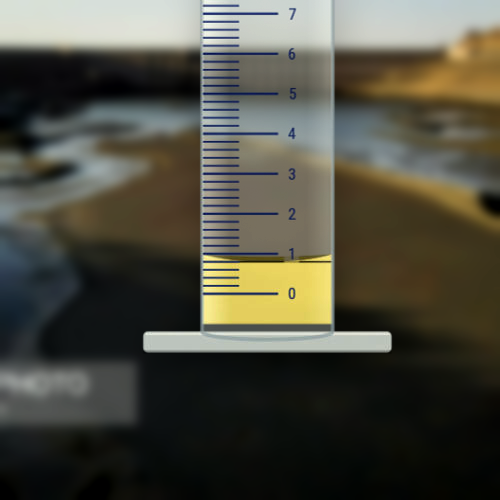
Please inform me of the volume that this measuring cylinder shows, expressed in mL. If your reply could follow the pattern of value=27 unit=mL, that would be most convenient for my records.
value=0.8 unit=mL
